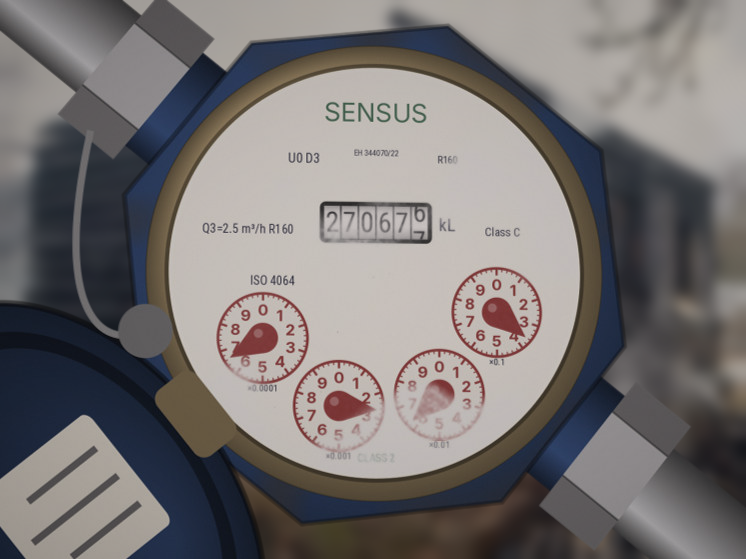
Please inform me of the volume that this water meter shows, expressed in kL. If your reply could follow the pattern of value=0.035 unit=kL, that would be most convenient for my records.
value=270676.3626 unit=kL
